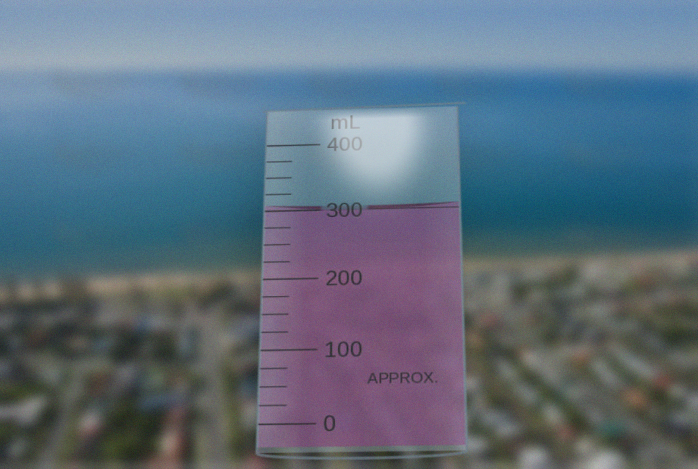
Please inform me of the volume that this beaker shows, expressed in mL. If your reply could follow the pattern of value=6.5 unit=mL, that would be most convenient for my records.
value=300 unit=mL
